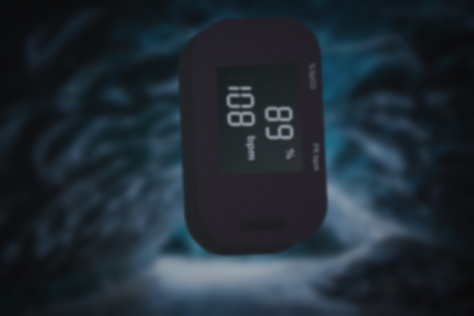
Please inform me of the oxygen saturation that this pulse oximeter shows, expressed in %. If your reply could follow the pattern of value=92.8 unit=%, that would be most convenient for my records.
value=89 unit=%
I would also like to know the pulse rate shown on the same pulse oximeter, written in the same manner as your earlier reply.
value=108 unit=bpm
